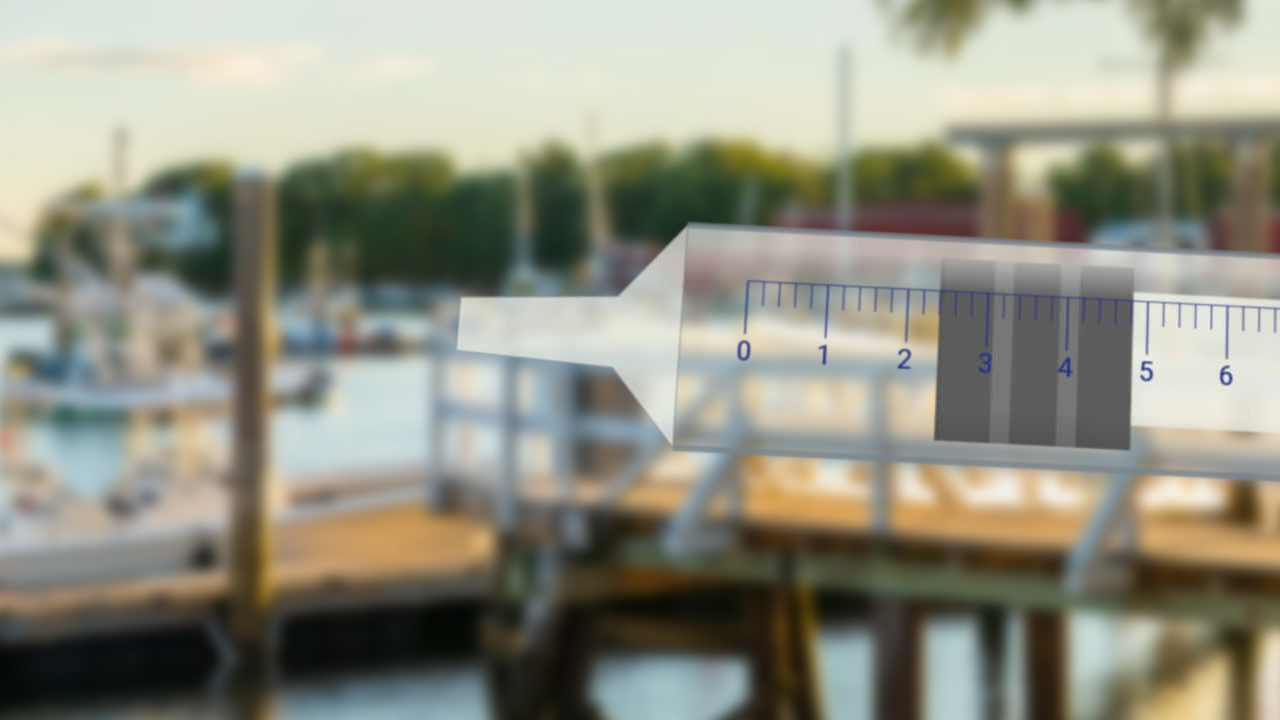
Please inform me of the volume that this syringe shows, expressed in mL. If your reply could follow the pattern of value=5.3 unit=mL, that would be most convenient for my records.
value=2.4 unit=mL
